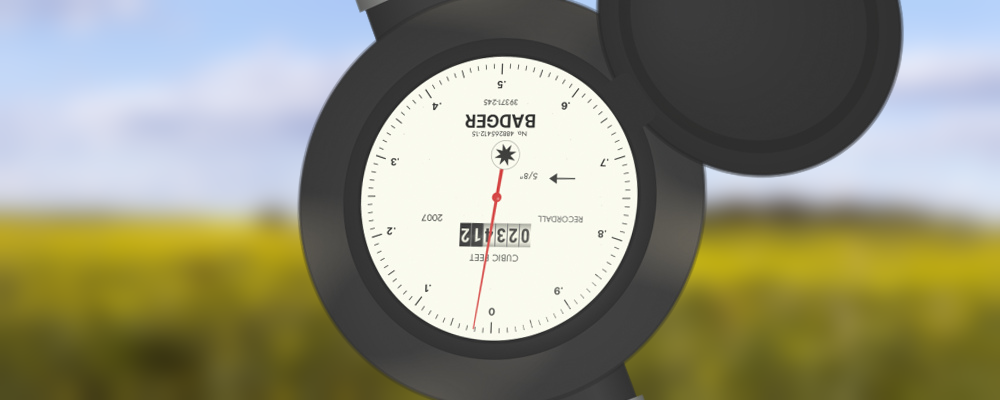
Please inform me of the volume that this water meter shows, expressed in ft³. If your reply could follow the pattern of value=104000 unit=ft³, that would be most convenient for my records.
value=23412.02 unit=ft³
